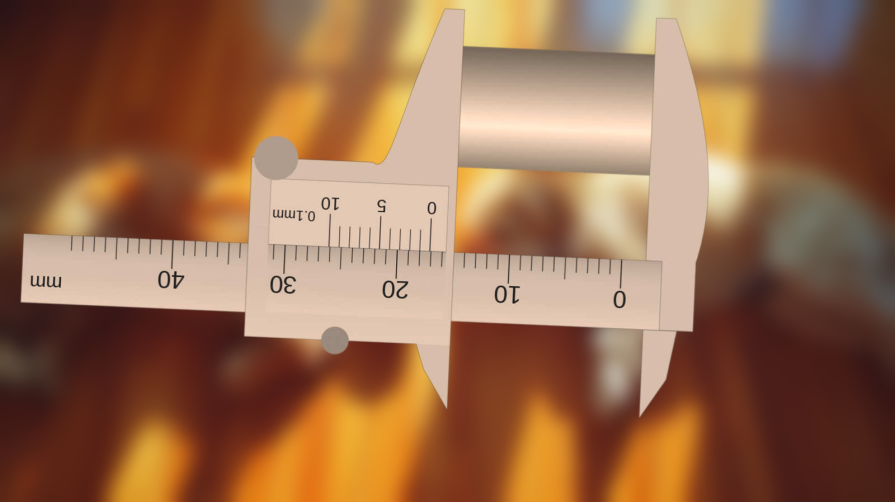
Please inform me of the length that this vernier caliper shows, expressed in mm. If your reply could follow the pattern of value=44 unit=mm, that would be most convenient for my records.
value=17.1 unit=mm
